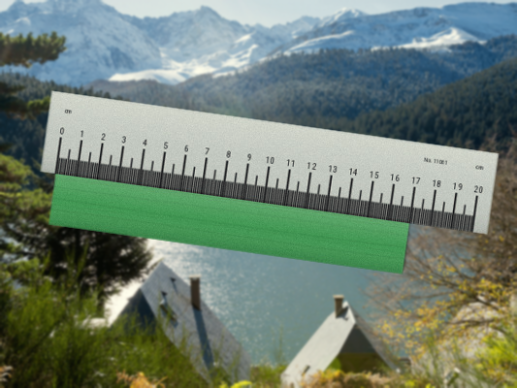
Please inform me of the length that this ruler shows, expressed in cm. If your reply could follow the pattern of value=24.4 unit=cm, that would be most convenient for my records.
value=17 unit=cm
